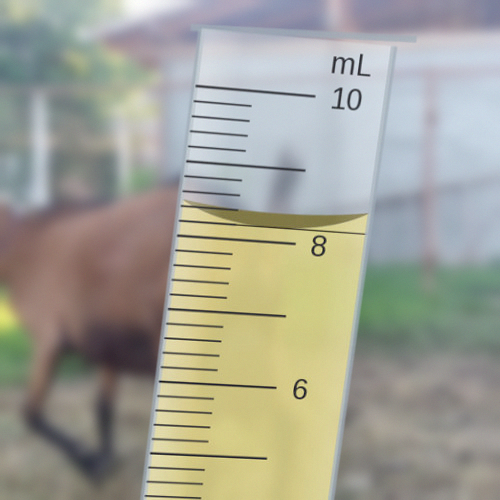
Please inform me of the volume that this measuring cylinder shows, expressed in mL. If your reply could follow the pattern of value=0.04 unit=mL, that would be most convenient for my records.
value=8.2 unit=mL
